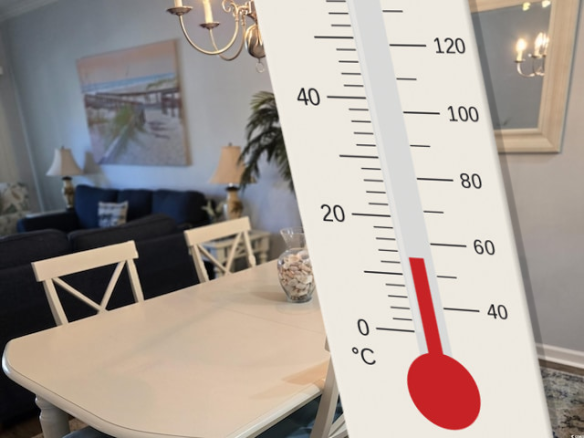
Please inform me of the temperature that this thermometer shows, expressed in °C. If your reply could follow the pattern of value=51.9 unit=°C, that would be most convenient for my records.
value=13 unit=°C
